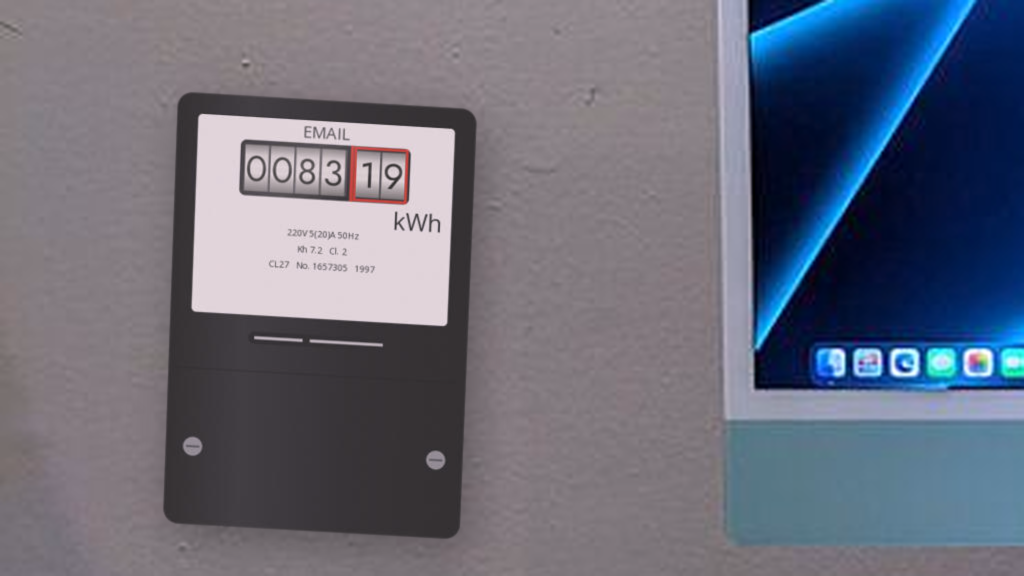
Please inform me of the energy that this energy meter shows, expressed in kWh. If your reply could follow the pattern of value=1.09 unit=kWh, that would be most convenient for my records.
value=83.19 unit=kWh
